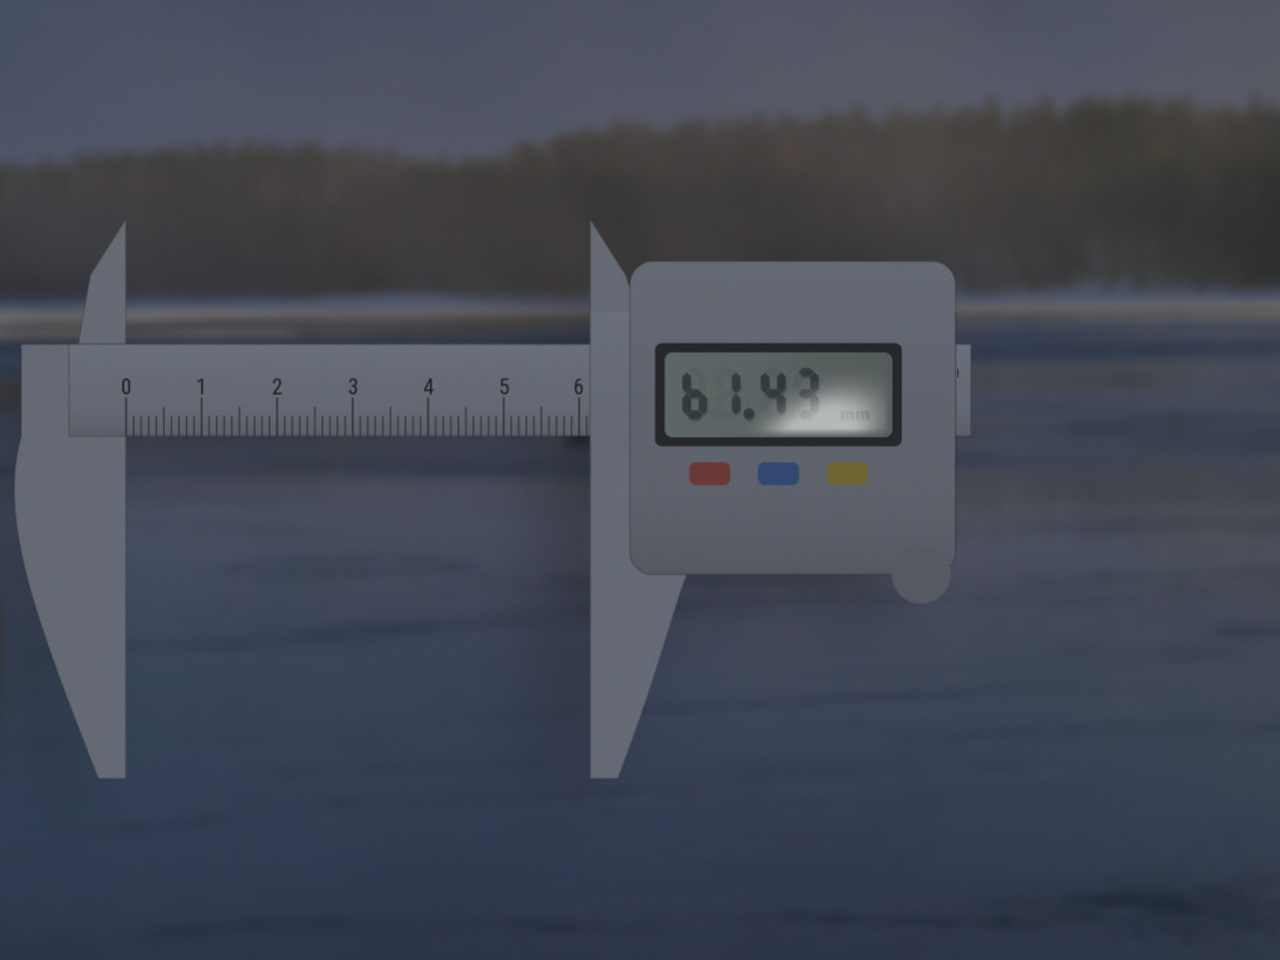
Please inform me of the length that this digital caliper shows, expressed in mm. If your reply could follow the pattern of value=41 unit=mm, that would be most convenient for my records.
value=61.43 unit=mm
